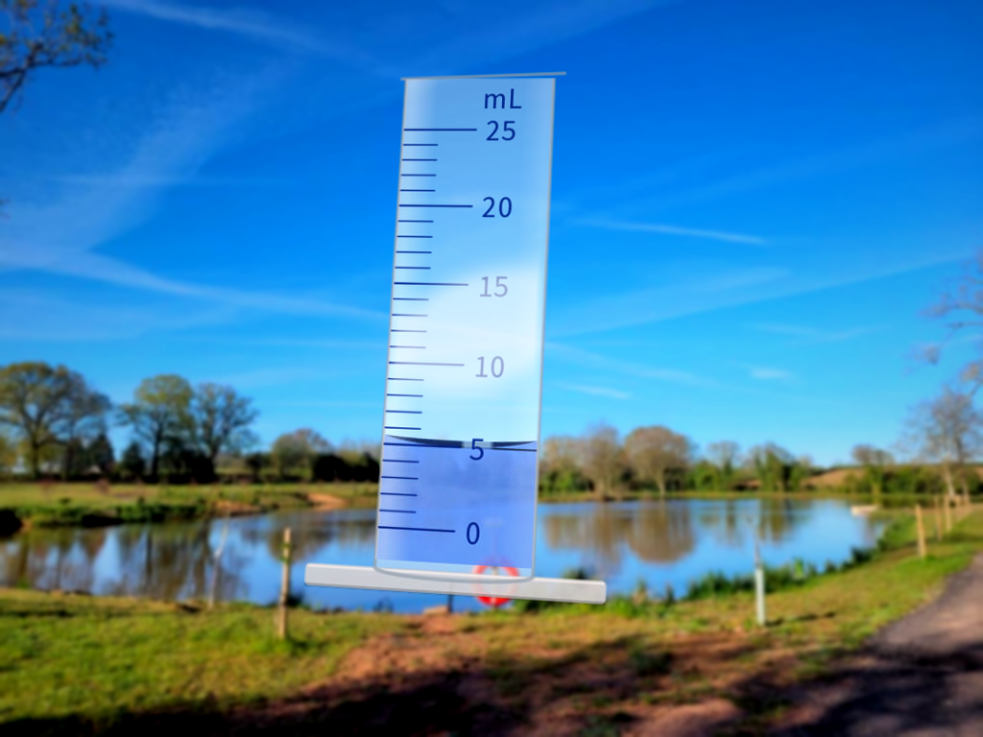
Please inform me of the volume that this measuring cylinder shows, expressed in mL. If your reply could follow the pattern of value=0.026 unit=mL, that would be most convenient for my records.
value=5 unit=mL
